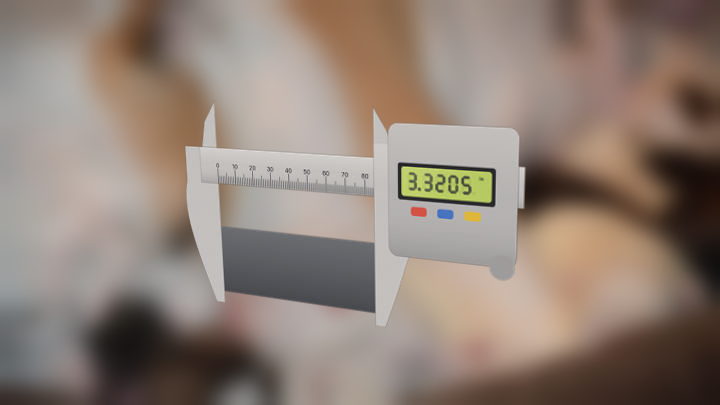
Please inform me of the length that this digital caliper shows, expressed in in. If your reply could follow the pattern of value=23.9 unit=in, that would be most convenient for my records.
value=3.3205 unit=in
